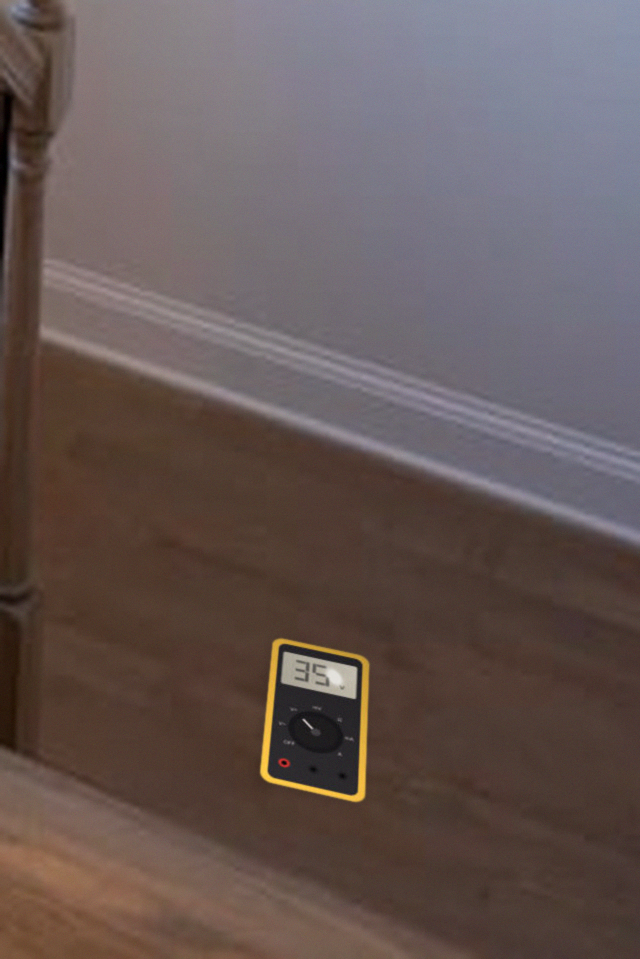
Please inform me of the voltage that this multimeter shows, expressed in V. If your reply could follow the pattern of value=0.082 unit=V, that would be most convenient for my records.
value=35 unit=V
